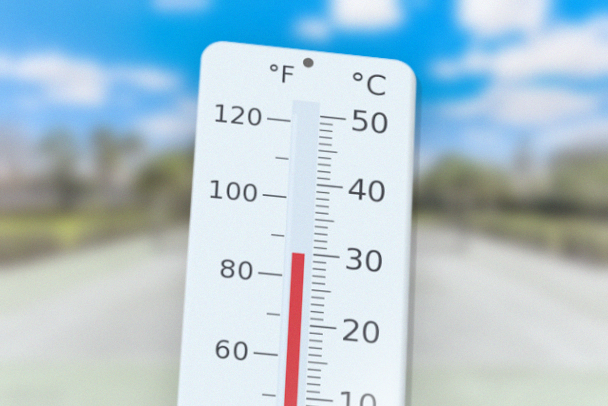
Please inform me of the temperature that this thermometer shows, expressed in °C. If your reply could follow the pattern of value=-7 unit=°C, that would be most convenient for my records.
value=30 unit=°C
